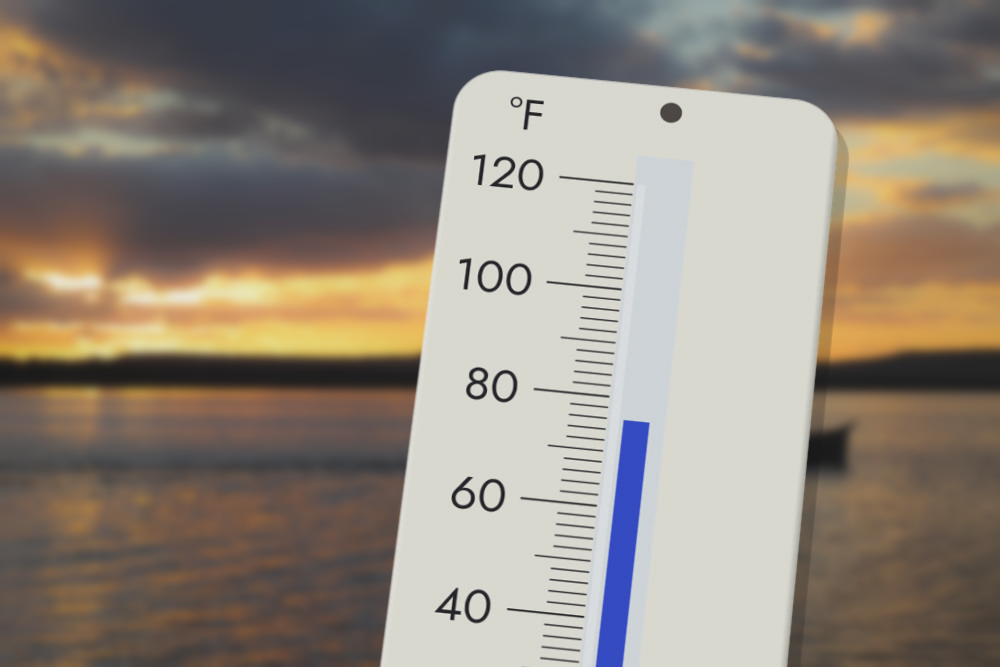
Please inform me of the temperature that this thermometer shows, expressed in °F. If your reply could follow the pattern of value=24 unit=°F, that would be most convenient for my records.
value=76 unit=°F
